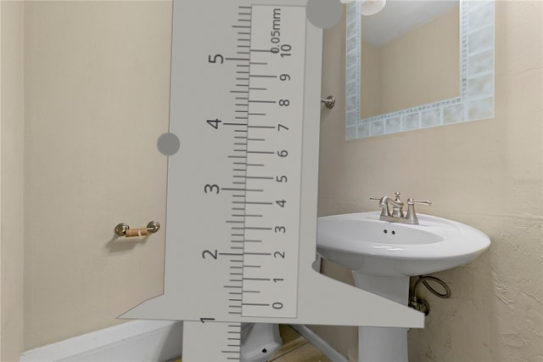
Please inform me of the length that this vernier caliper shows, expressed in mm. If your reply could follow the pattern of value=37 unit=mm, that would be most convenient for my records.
value=12.4 unit=mm
